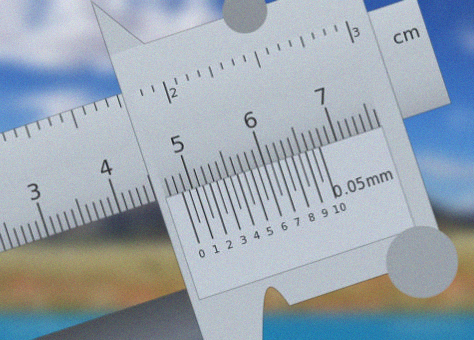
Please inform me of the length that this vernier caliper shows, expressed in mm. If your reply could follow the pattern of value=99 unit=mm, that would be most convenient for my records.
value=48.6 unit=mm
